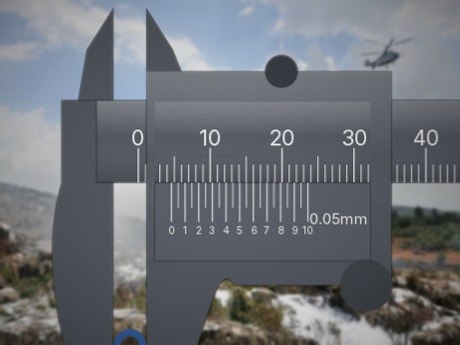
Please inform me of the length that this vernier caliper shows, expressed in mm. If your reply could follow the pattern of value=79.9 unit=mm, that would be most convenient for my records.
value=4.6 unit=mm
